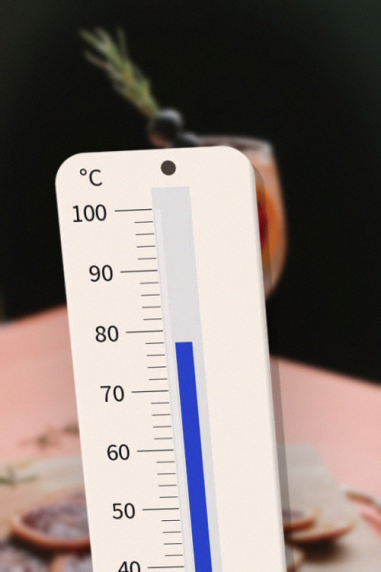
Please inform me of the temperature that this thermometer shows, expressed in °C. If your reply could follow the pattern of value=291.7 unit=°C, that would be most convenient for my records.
value=78 unit=°C
